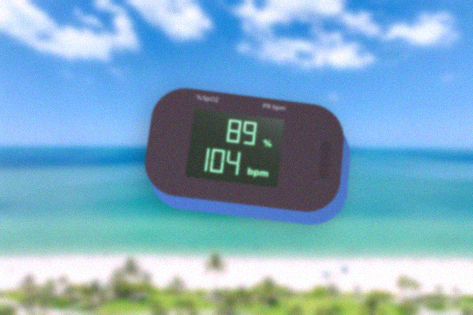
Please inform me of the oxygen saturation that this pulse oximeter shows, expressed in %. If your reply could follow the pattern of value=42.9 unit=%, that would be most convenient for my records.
value=89 unit=%
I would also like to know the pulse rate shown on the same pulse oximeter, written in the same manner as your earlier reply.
value=104 unit=bpm
